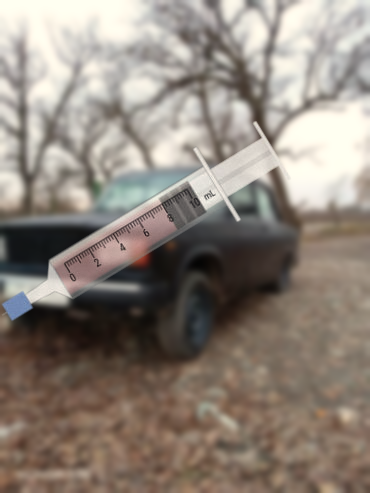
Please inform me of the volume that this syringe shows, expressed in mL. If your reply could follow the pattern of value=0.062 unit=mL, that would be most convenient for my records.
value=8 unit=mL
